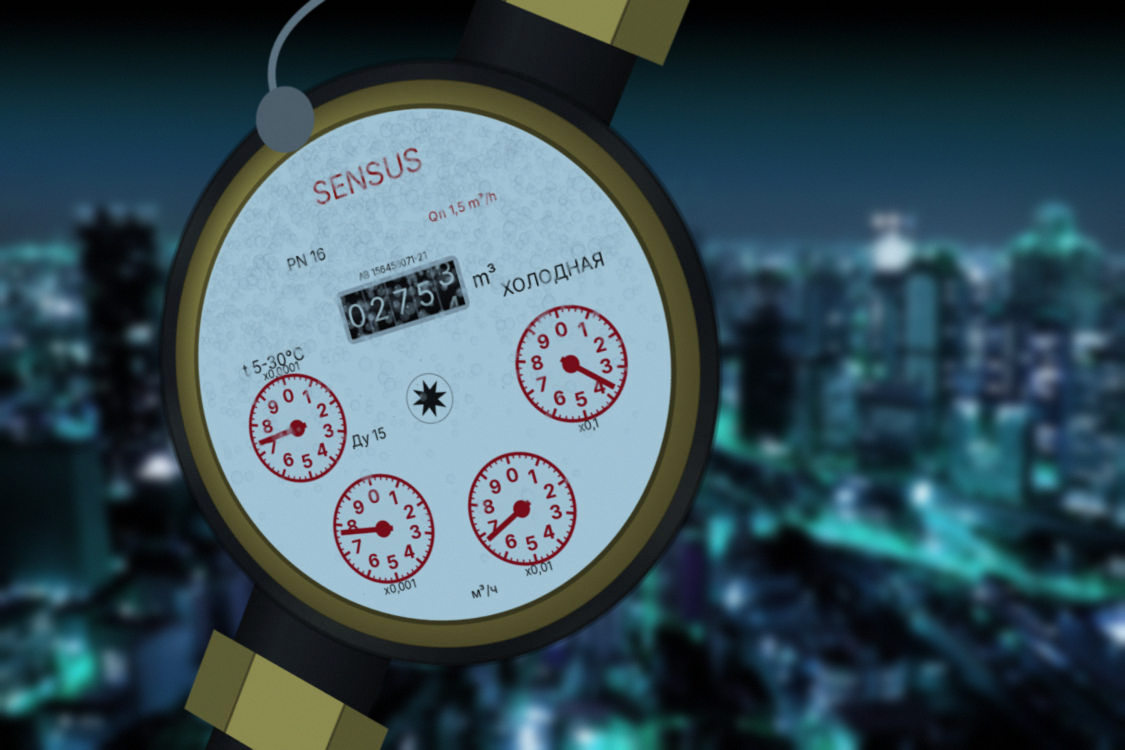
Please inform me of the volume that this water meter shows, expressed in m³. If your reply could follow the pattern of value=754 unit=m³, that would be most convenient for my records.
value=2753.3677 unit=m³
